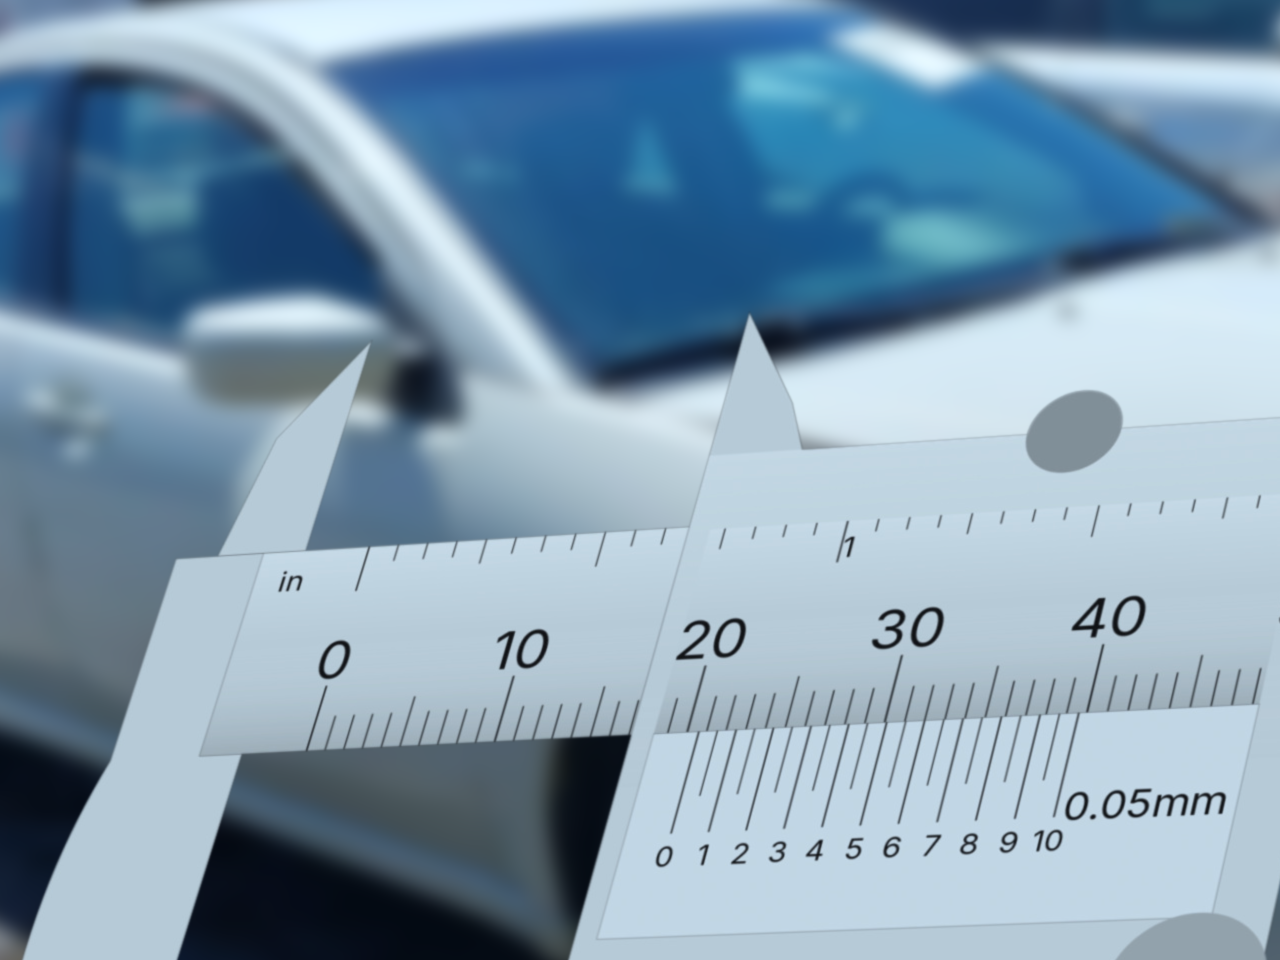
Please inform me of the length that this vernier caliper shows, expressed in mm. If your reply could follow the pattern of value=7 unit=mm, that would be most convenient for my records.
value=20.6 unit=mm
